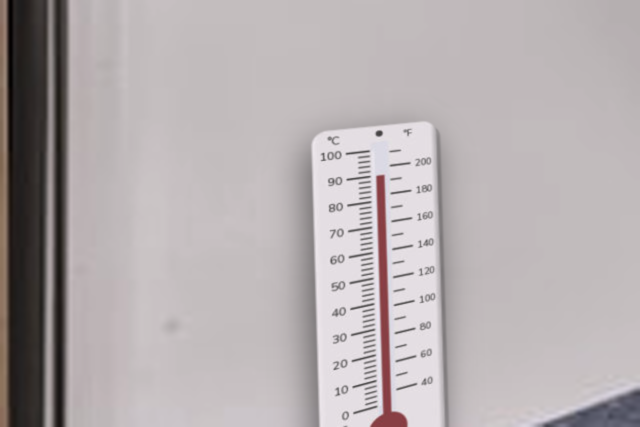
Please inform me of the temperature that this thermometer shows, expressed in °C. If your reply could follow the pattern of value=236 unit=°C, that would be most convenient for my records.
value=90 unit=°C
